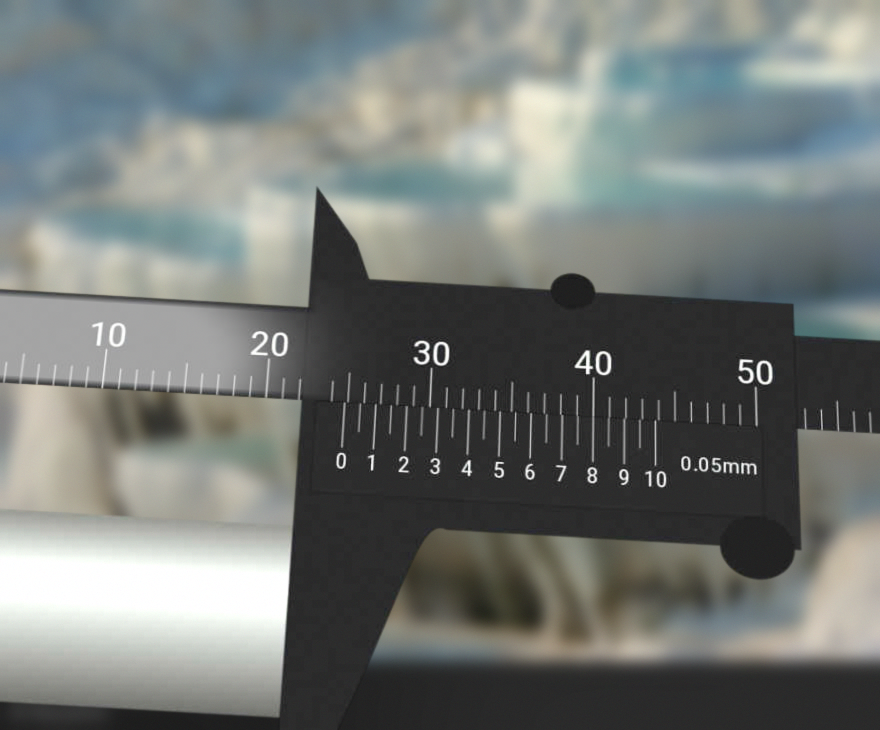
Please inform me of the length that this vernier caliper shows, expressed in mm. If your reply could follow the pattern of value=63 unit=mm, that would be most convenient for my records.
value=24.8 unit=mm
